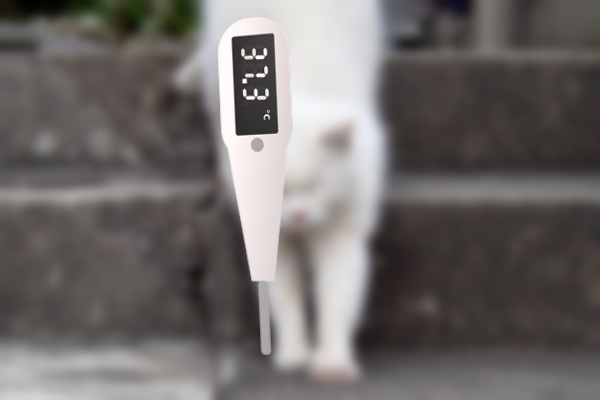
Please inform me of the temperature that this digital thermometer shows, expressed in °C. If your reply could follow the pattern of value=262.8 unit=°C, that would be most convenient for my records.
value=37.3 unit=°C
